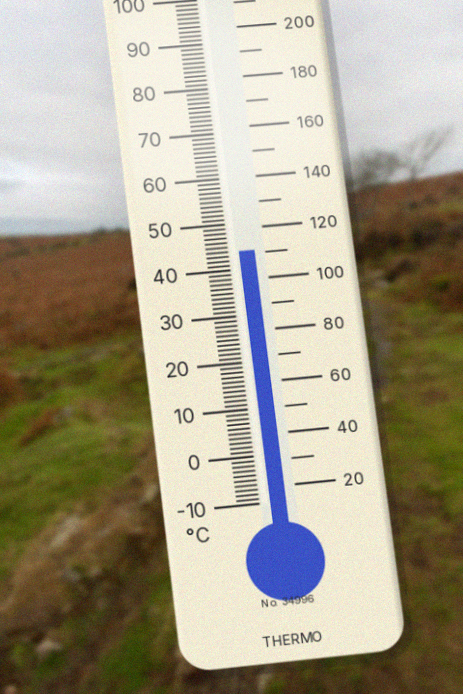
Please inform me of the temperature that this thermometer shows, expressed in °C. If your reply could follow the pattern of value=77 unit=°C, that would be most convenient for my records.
value=44 unit=°C
